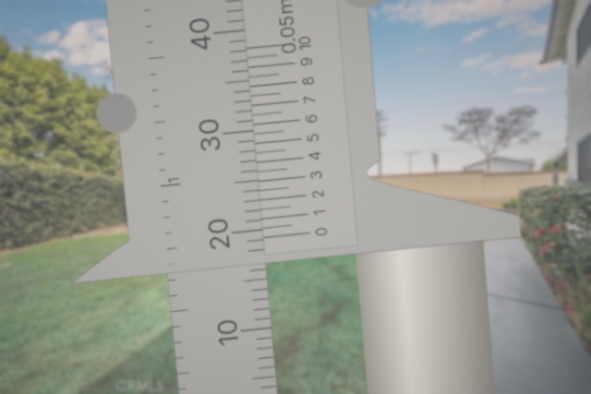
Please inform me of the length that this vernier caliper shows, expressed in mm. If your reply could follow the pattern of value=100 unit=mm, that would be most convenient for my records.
value=19.2 unit=mm
